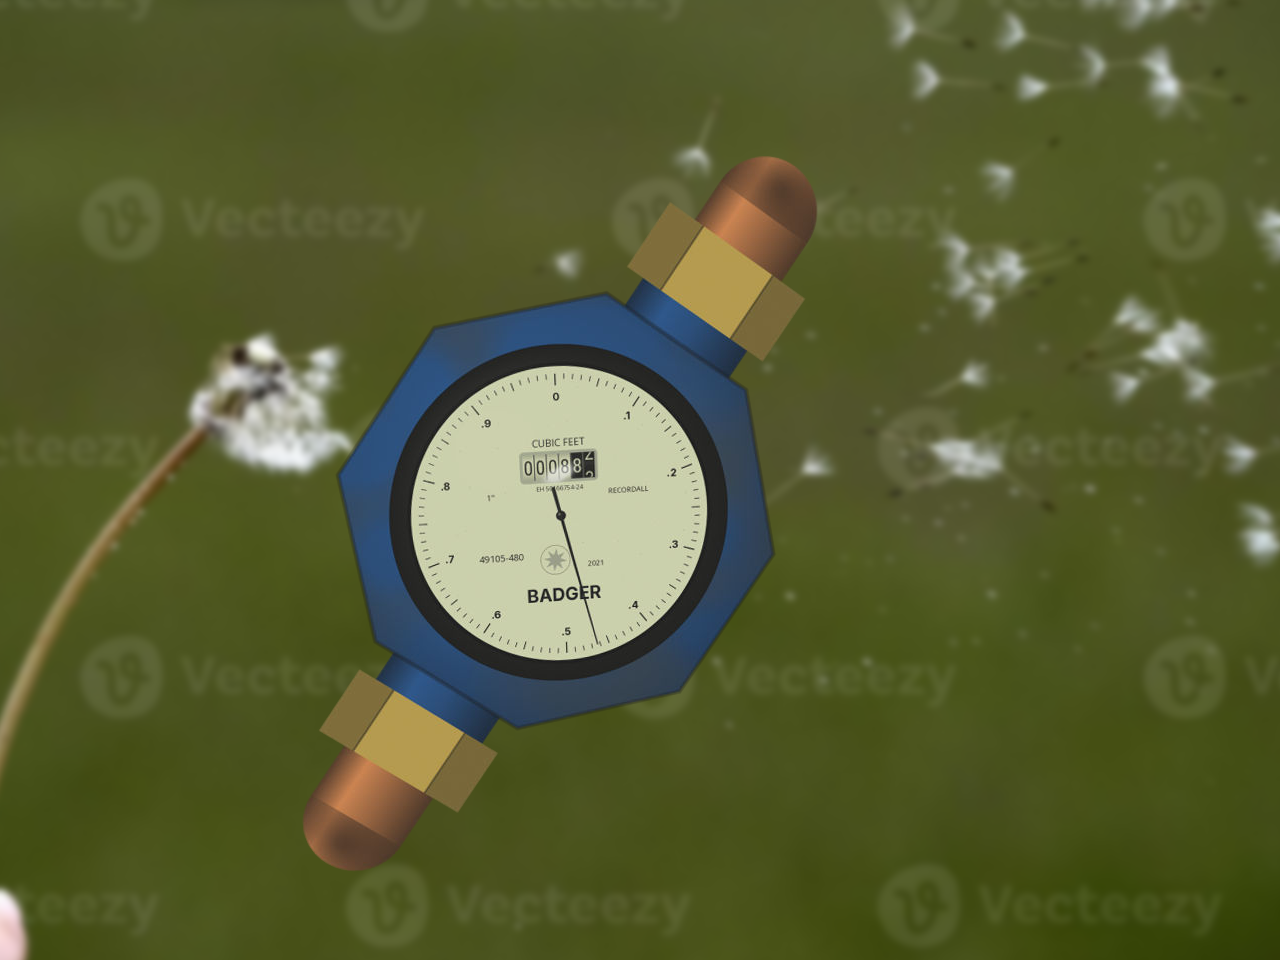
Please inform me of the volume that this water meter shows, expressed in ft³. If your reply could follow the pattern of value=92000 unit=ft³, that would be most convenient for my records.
value=882.46 unit=ft³
